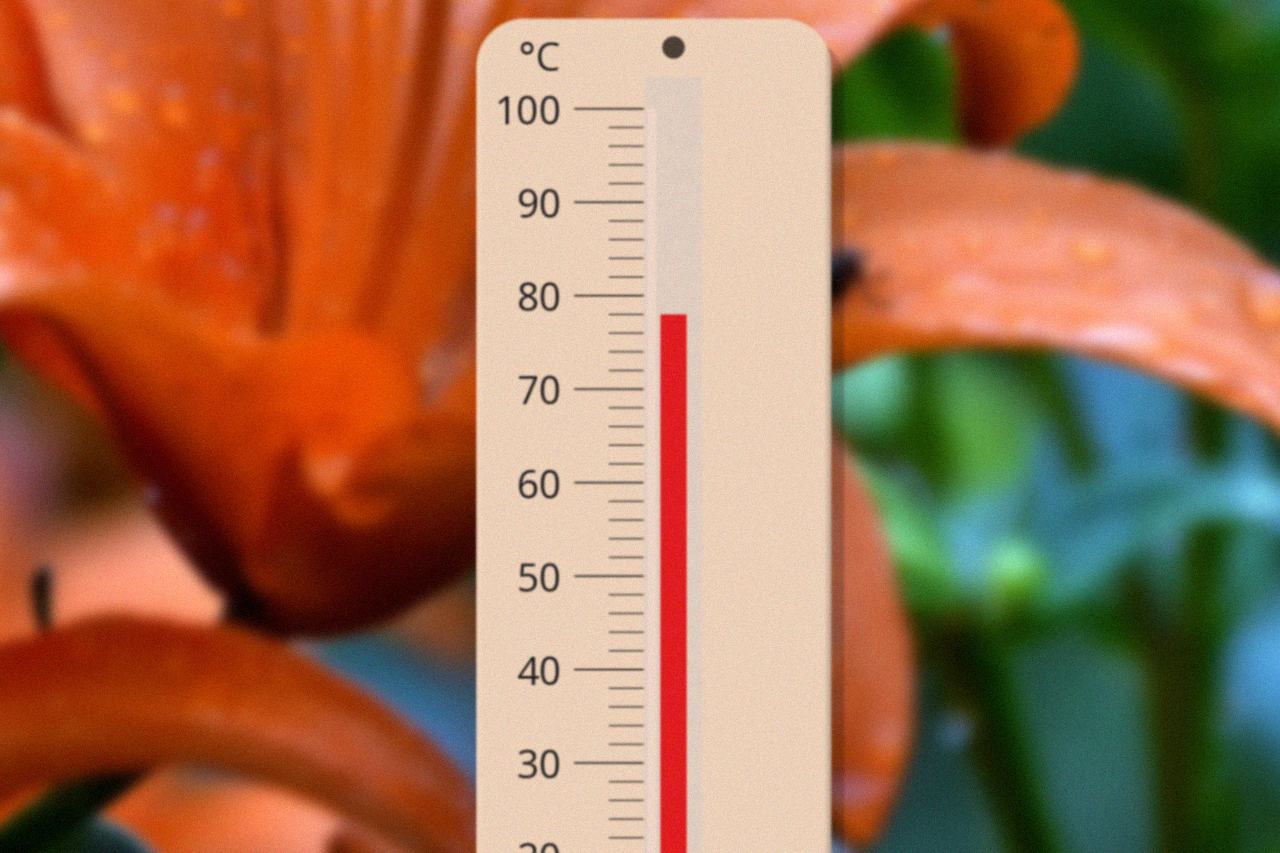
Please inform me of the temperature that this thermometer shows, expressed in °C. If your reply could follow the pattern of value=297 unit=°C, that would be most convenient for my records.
value=78 unit=°C
